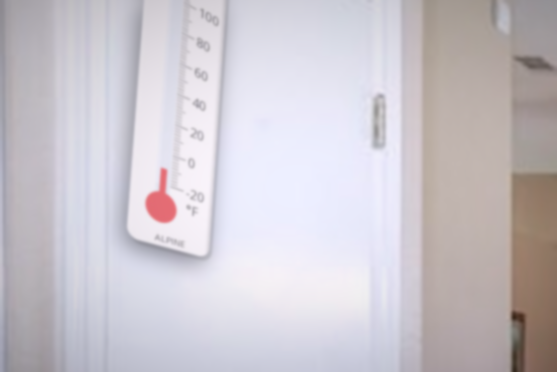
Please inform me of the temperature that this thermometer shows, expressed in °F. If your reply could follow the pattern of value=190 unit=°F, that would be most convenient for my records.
value=-10 unit=°F
